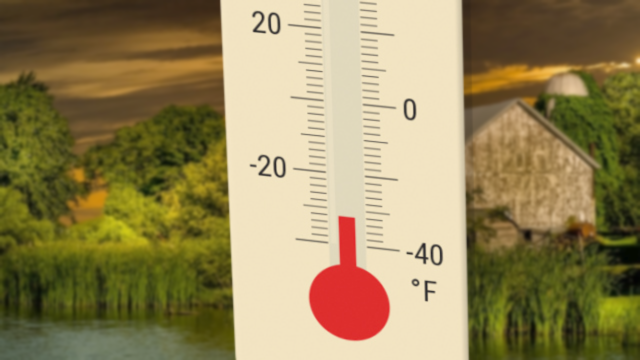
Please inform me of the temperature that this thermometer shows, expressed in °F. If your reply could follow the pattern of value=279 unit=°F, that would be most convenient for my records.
value=-32 unit=°F
